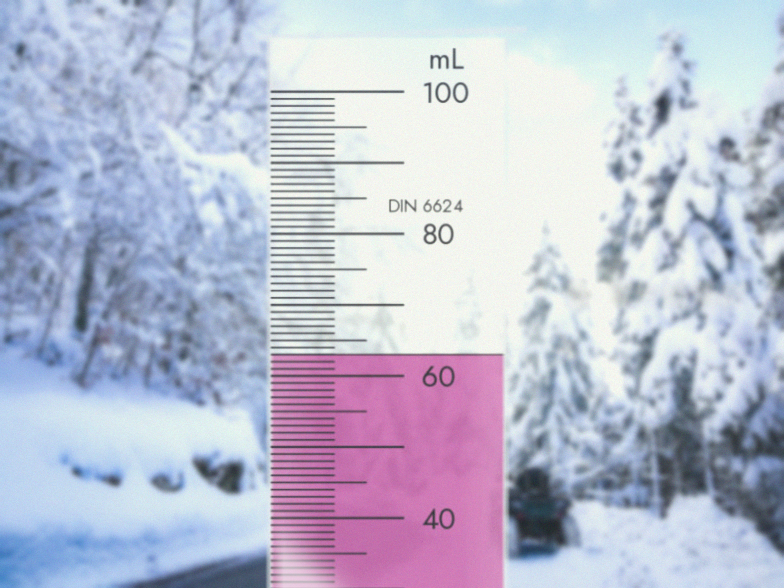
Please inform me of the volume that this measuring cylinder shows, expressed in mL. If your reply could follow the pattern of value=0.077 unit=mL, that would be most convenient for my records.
value=63 unit=mL
